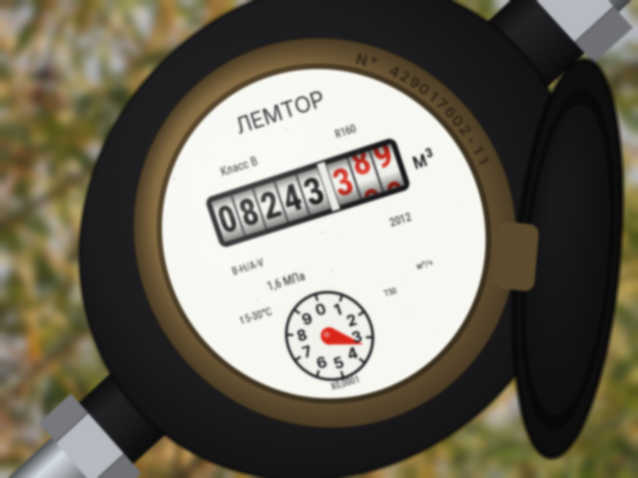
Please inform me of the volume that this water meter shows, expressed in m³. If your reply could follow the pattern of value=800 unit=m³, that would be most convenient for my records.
value=8243.3893 unit=m³
